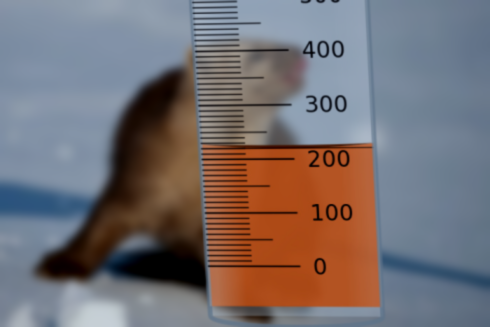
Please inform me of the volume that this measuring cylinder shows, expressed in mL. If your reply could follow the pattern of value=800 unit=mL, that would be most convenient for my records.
value=220 unit=mL
